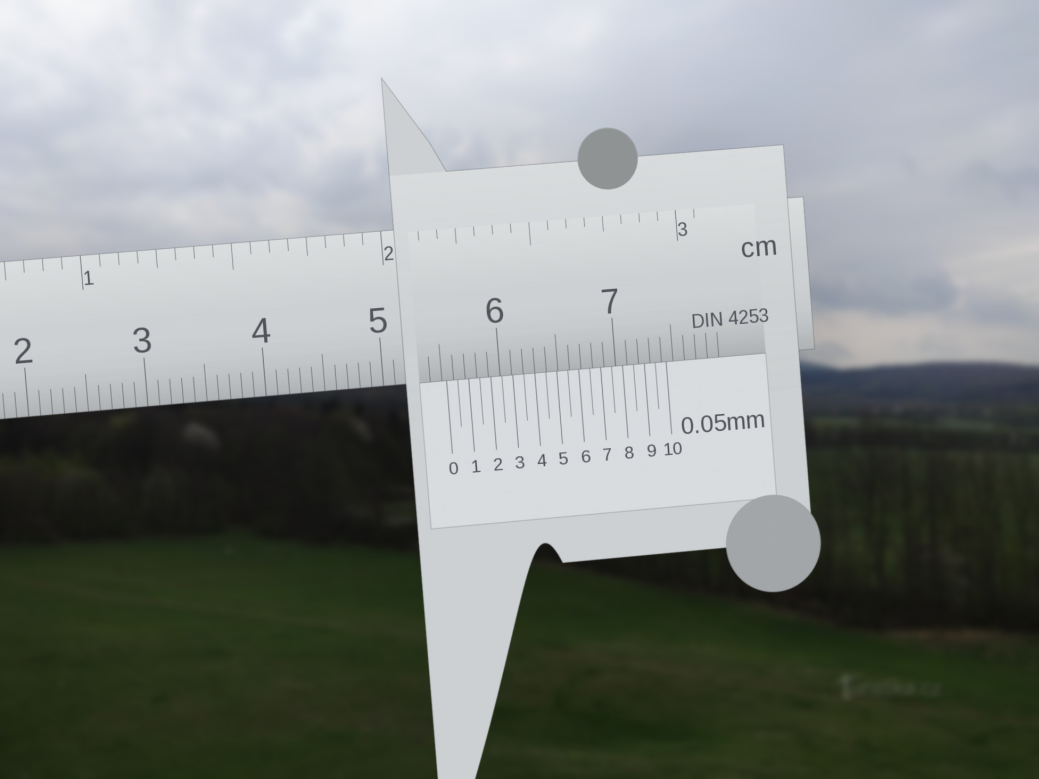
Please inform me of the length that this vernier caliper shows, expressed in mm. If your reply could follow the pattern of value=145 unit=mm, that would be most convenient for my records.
value=55.4 unit=mm
